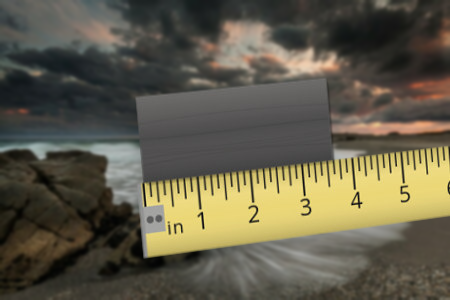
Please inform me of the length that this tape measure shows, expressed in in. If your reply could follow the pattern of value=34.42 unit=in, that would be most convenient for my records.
value=3.625 unit=in
